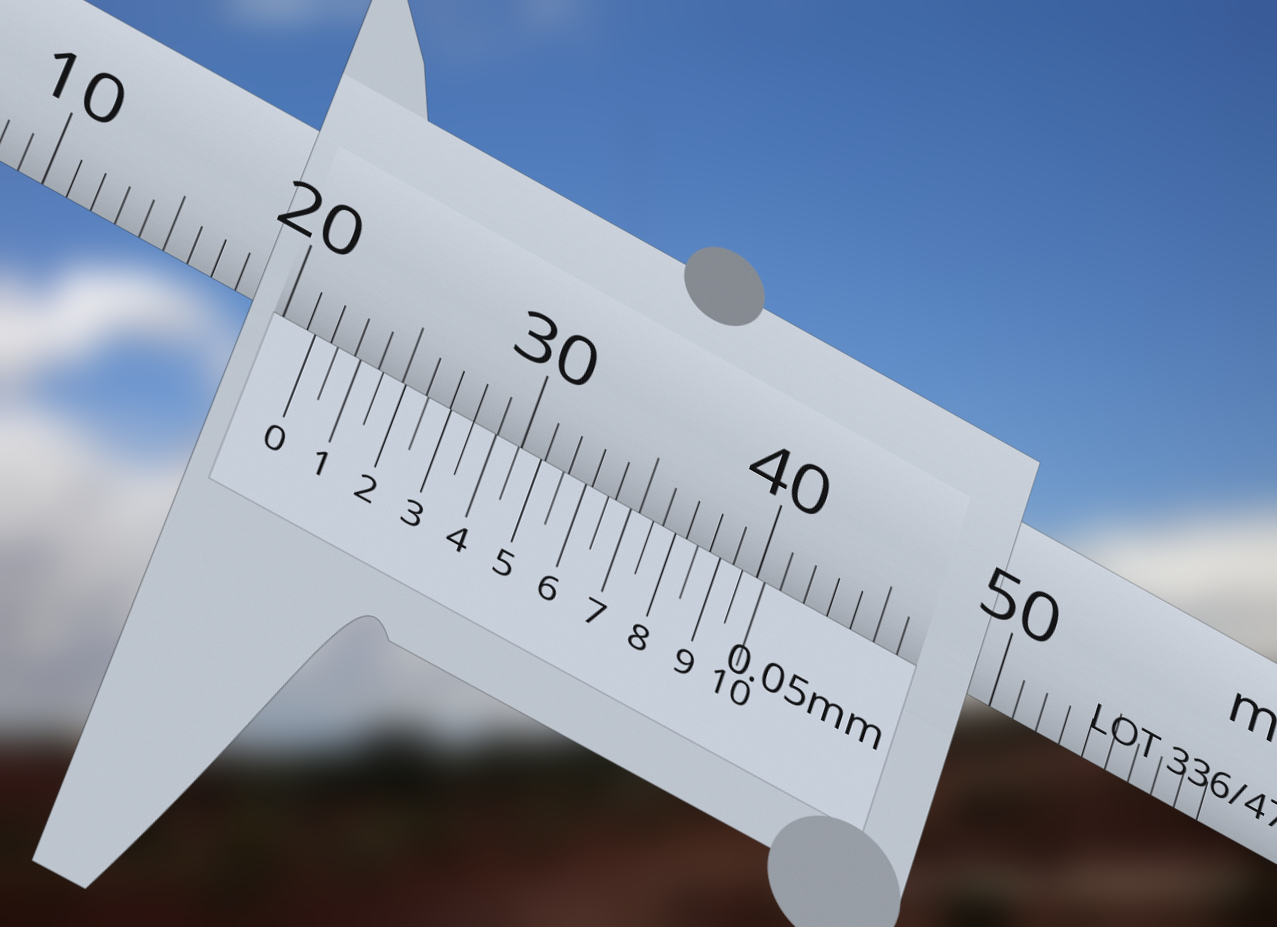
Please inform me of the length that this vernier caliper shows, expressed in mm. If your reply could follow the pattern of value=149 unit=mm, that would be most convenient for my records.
value=21.35 unit=mm
